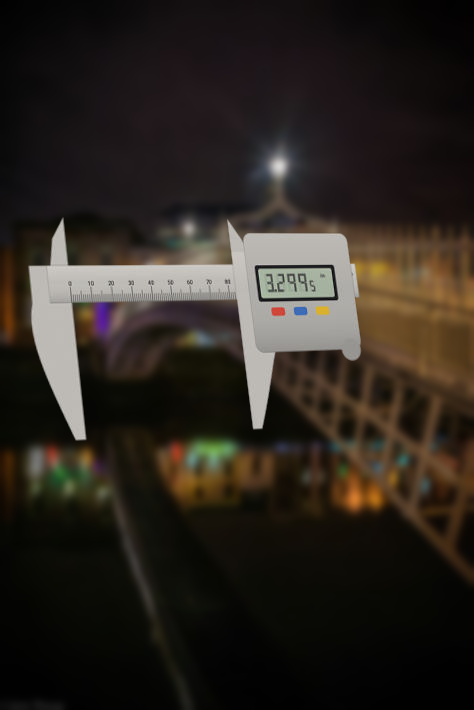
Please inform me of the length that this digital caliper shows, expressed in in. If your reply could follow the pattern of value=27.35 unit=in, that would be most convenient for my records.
value=3.2995 unit=in
